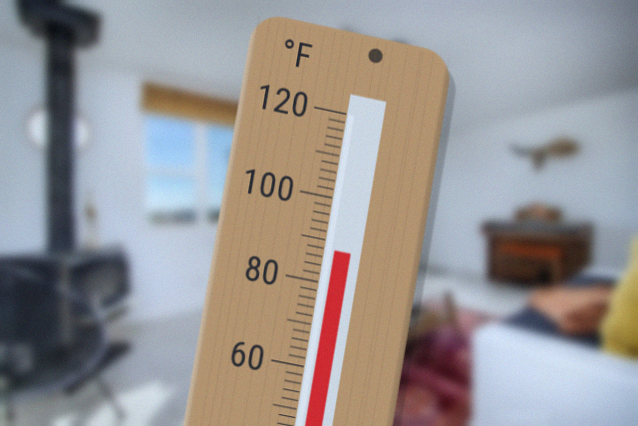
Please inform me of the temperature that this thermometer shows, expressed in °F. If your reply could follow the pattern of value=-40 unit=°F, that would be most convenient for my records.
value=88 unit=°F
